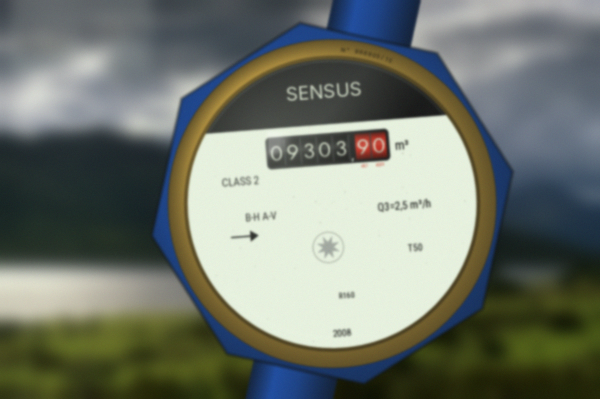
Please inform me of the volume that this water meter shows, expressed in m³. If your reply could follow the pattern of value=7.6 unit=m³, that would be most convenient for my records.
value=9303.90 unit=m³
